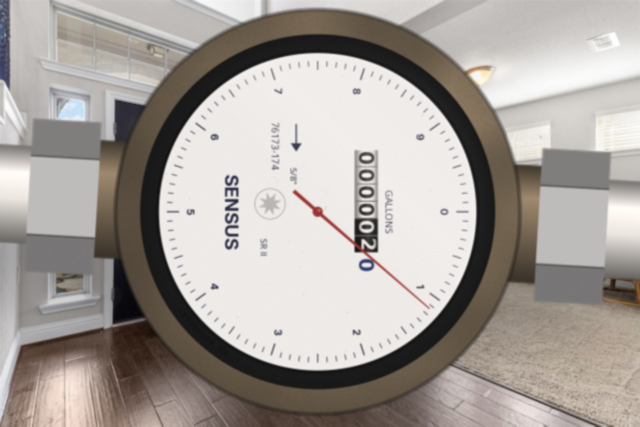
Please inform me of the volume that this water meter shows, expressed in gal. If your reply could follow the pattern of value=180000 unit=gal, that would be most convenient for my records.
value=21.1 unit=gal
